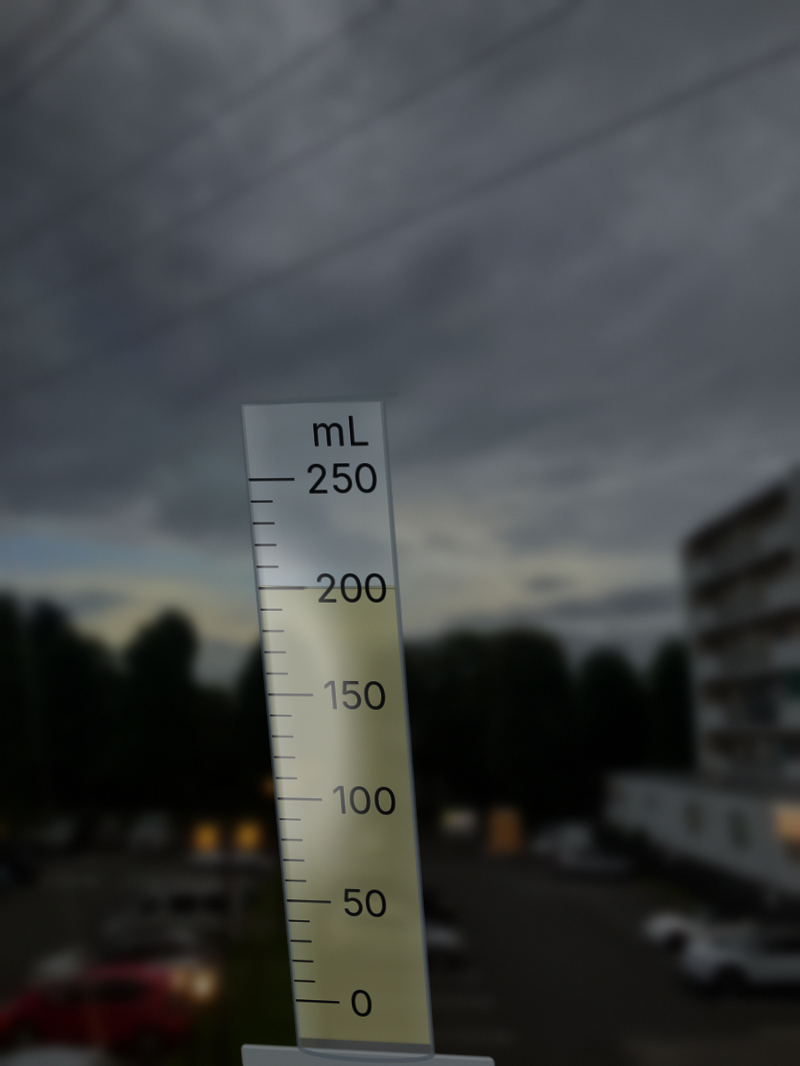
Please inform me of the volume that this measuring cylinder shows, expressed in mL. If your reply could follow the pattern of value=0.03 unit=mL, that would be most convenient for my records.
value=200 unit=mL
